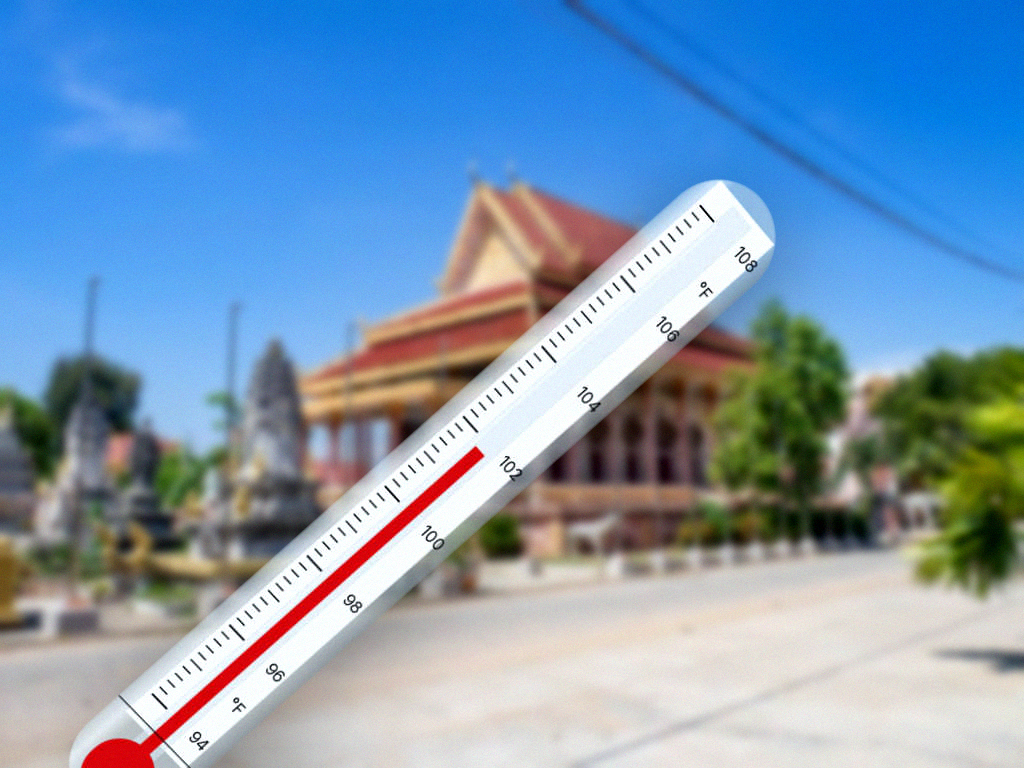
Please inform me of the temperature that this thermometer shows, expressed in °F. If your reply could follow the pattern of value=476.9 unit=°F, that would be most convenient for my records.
value=101.8 unit=°F
